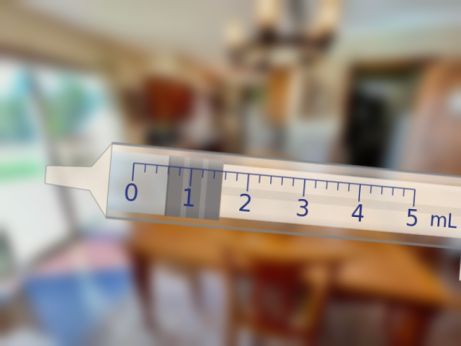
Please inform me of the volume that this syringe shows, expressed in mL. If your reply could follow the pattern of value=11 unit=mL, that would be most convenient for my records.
value=0.6 unit=mL
